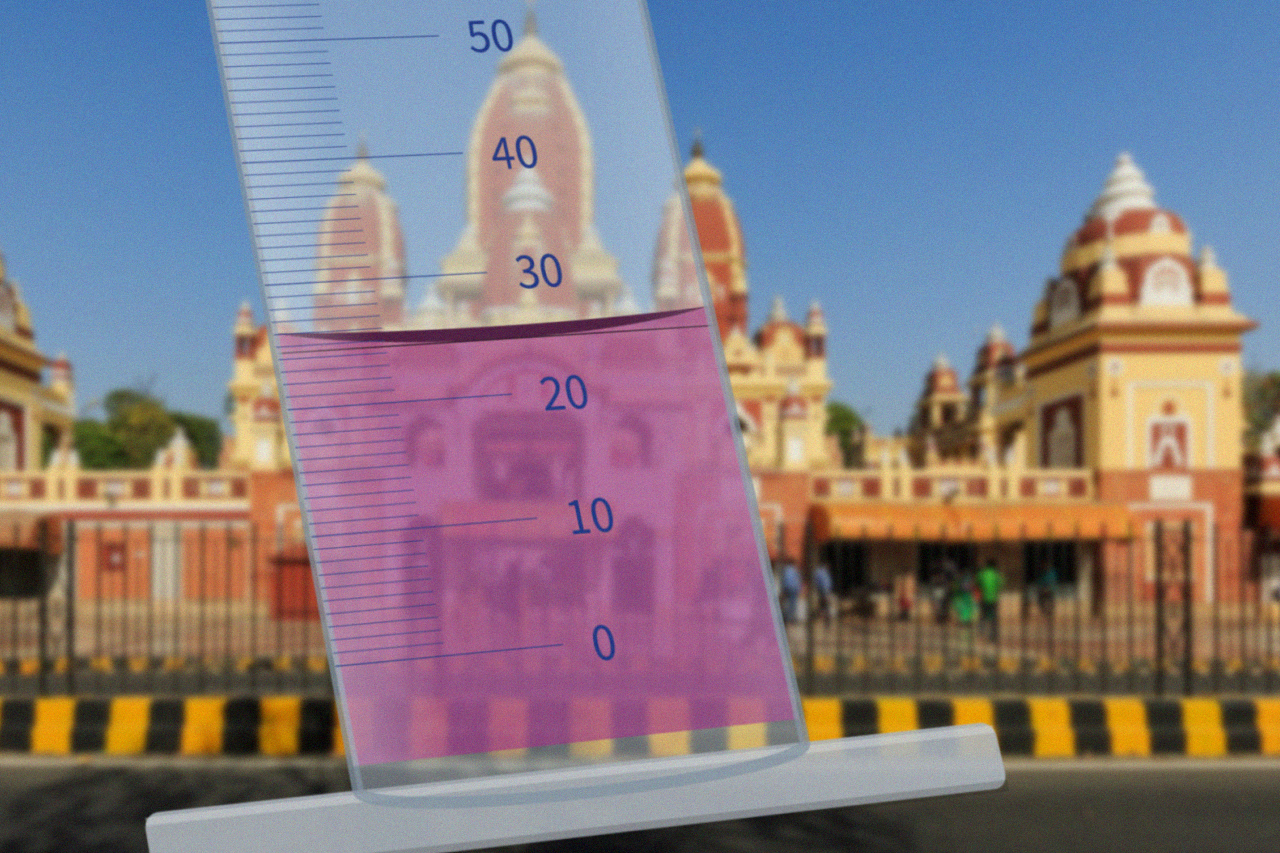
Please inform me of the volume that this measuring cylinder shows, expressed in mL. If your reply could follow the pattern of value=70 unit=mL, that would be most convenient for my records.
value=24.5 unit=mL
